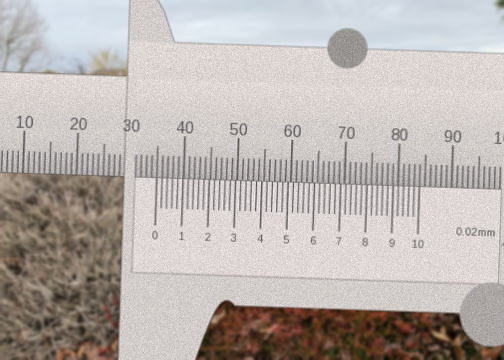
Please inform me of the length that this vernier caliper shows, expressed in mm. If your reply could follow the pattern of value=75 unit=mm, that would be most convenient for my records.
value=35.0 unit=mm
